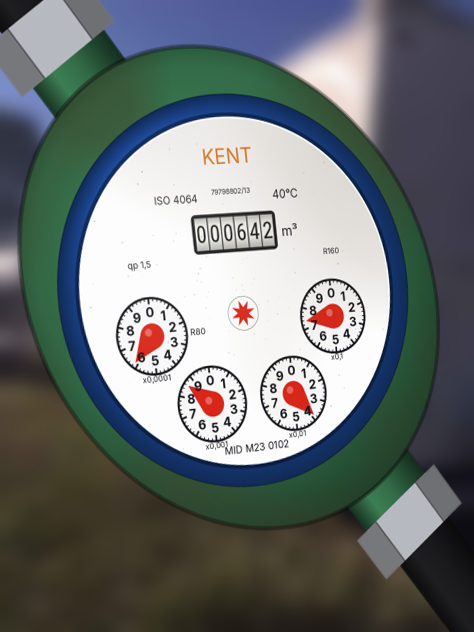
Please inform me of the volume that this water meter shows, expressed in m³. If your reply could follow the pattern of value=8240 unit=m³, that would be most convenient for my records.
value=642.7386 unit=m³
